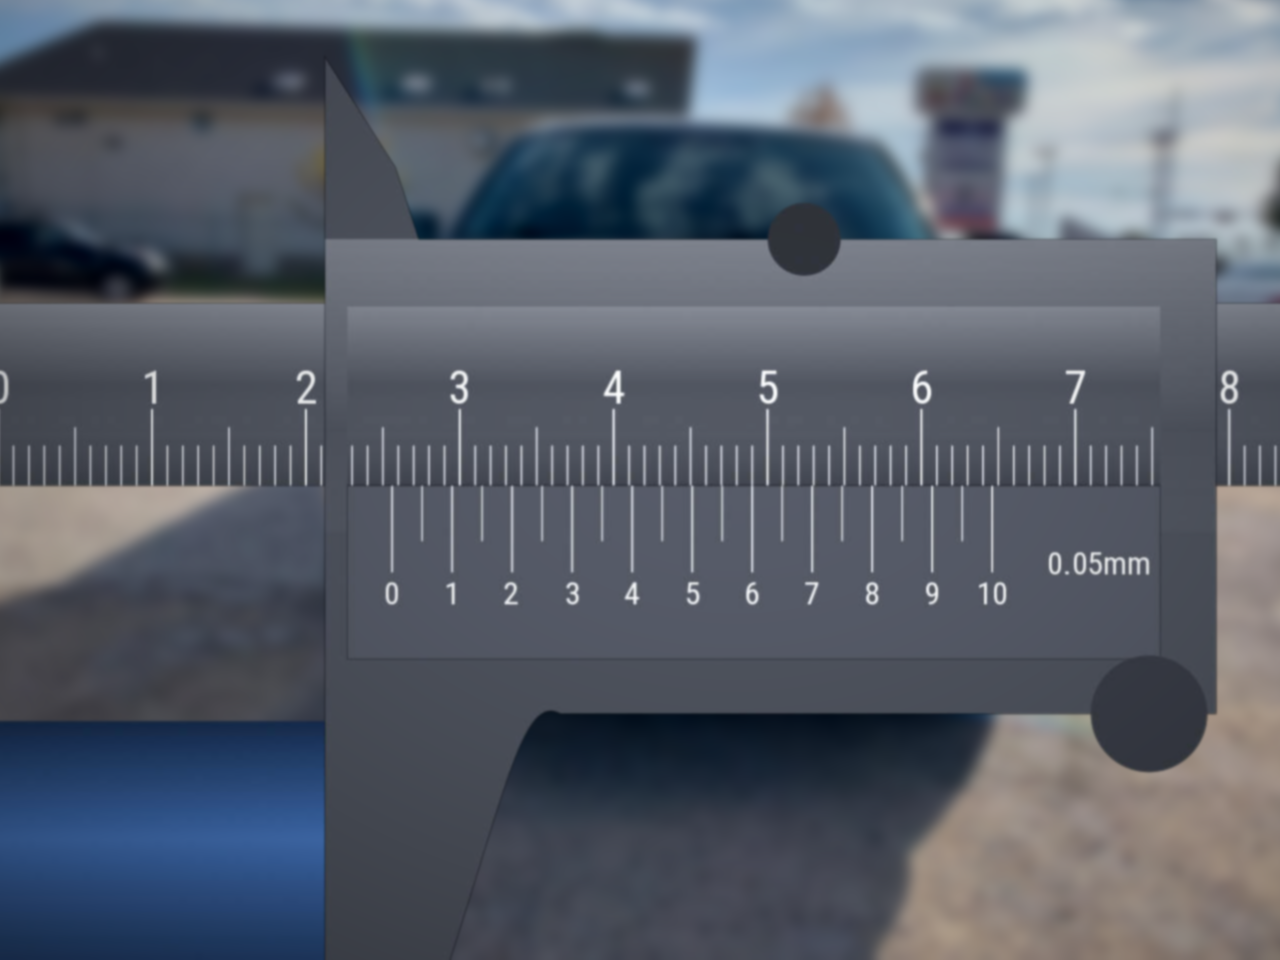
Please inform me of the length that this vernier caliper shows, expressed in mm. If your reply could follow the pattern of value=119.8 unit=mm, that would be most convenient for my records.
value=25.6 unit=mm
